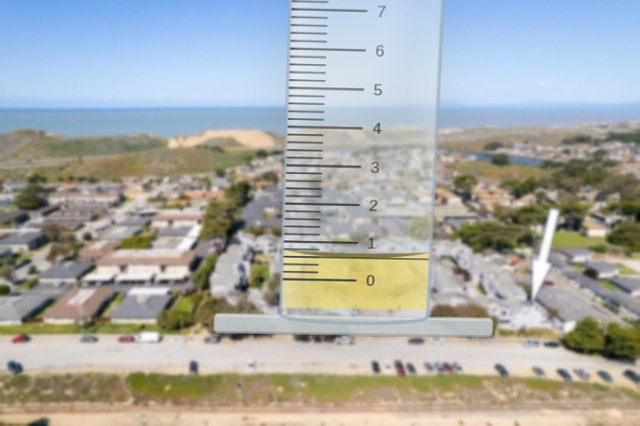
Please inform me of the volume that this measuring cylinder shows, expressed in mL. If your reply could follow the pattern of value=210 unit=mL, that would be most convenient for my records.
value=0.6 unit=mL
